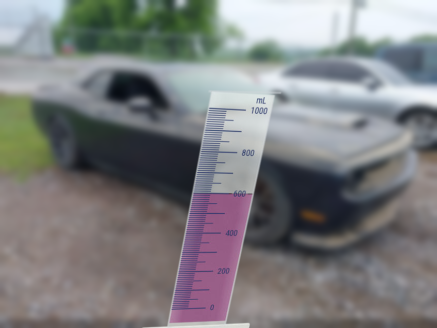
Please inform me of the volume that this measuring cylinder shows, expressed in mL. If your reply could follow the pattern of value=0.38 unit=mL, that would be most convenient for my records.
value=600 unit=mL
